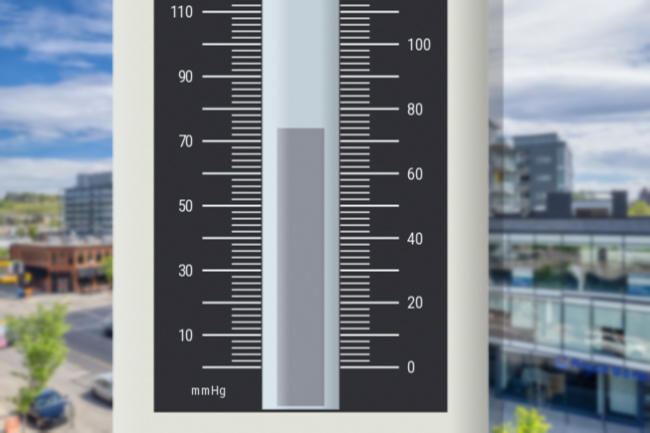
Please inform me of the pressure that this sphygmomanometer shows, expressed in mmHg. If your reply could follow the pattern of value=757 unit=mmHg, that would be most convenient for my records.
value=74 unit=mmHg
